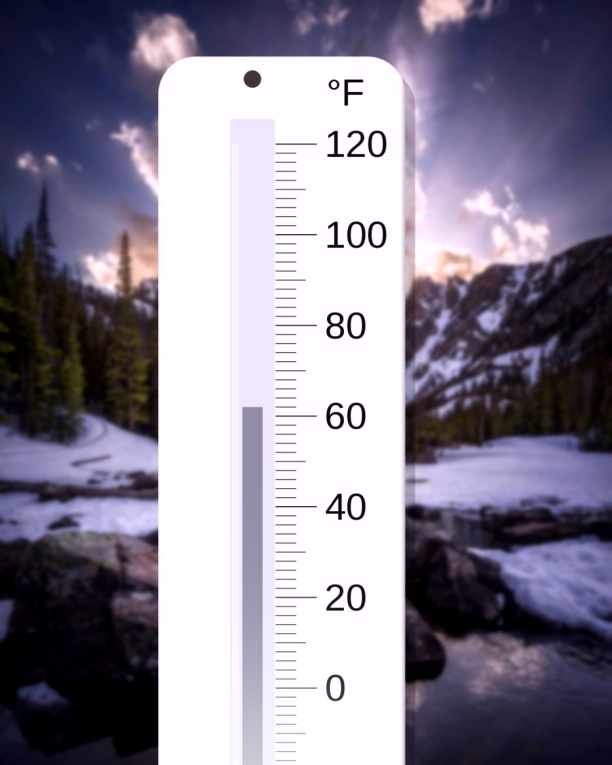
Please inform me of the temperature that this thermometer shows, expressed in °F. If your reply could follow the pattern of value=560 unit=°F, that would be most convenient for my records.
value=62 unit=°F
